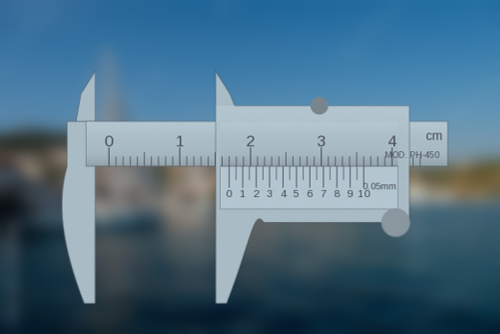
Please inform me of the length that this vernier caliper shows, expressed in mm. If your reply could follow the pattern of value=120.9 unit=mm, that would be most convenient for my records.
value=17.0 unit=mm
